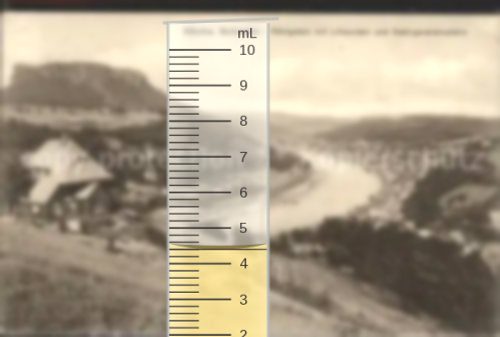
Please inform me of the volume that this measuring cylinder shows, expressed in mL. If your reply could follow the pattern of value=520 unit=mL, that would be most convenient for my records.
value=4.4 unit=mL
